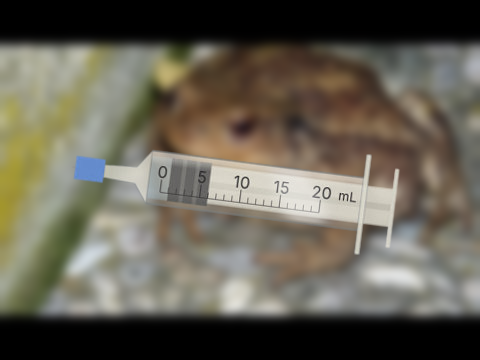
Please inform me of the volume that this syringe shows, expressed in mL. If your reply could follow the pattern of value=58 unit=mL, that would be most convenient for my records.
value=1 unit=mL
